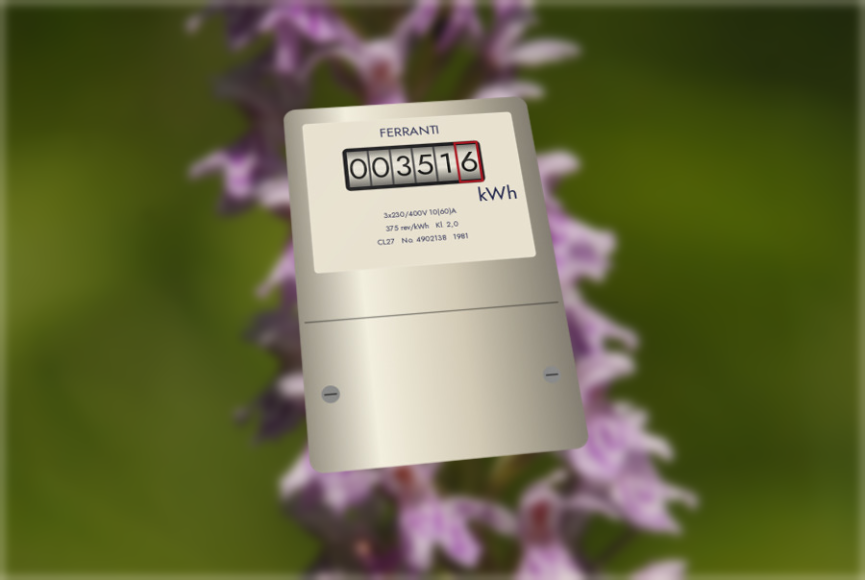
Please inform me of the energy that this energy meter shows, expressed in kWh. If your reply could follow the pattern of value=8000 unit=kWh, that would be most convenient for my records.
value=351.6 unit=kWh
